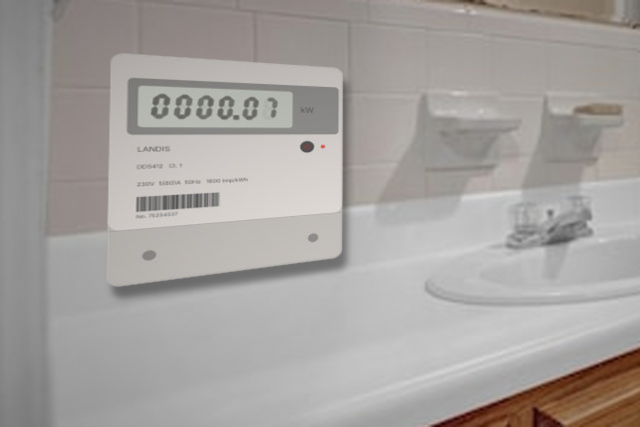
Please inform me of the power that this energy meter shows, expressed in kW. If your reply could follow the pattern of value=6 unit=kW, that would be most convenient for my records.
value=0.07 unit=kW
